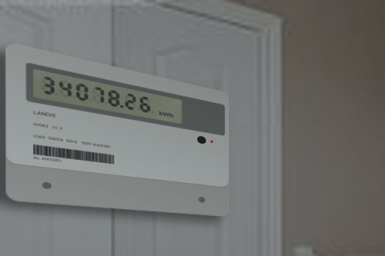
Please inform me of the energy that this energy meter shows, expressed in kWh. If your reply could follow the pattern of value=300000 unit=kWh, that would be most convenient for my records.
value=34078.26 unit=kWh
